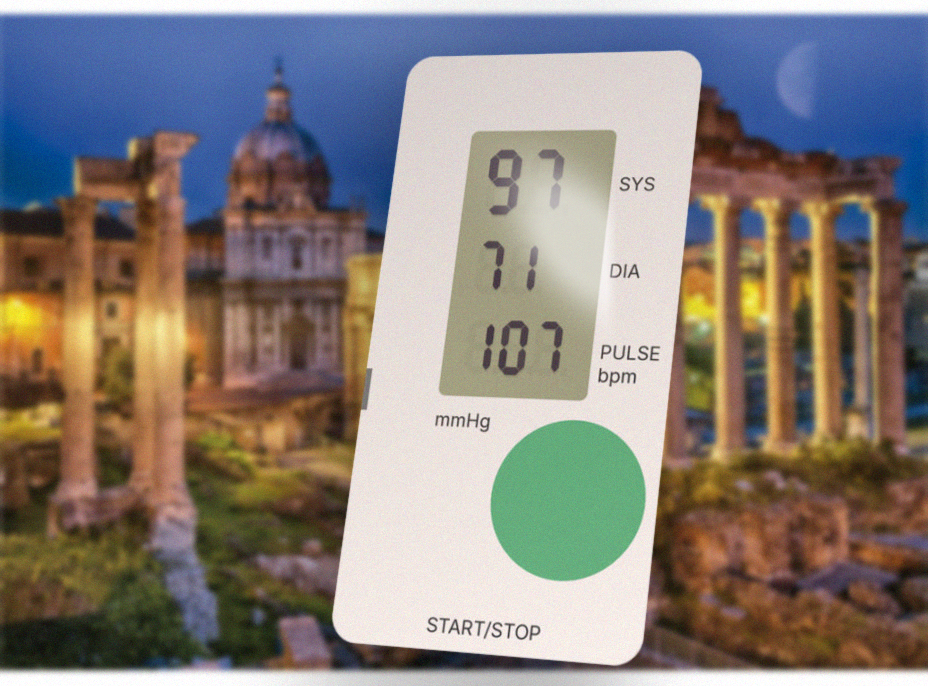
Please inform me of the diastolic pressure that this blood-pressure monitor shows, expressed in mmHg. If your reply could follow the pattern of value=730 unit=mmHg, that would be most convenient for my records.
value=71 unit=mmHg
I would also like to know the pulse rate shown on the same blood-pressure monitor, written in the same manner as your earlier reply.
value=107 unit=bpm
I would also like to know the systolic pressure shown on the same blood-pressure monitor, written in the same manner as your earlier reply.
value=97 unit=mmHg
